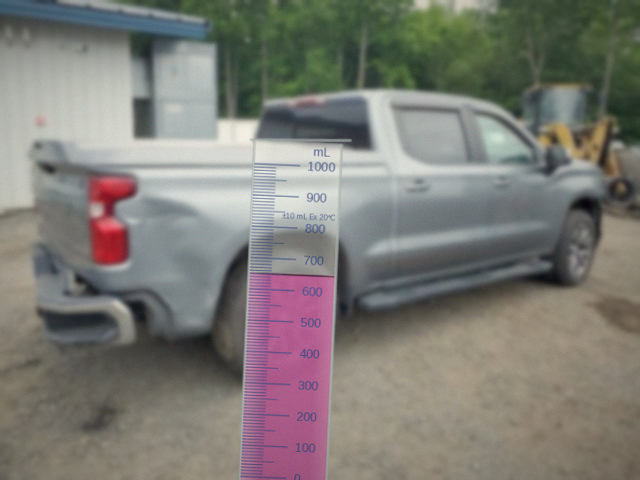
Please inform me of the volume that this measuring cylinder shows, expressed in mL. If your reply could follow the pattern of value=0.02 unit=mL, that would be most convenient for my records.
value=650 unit=mL
